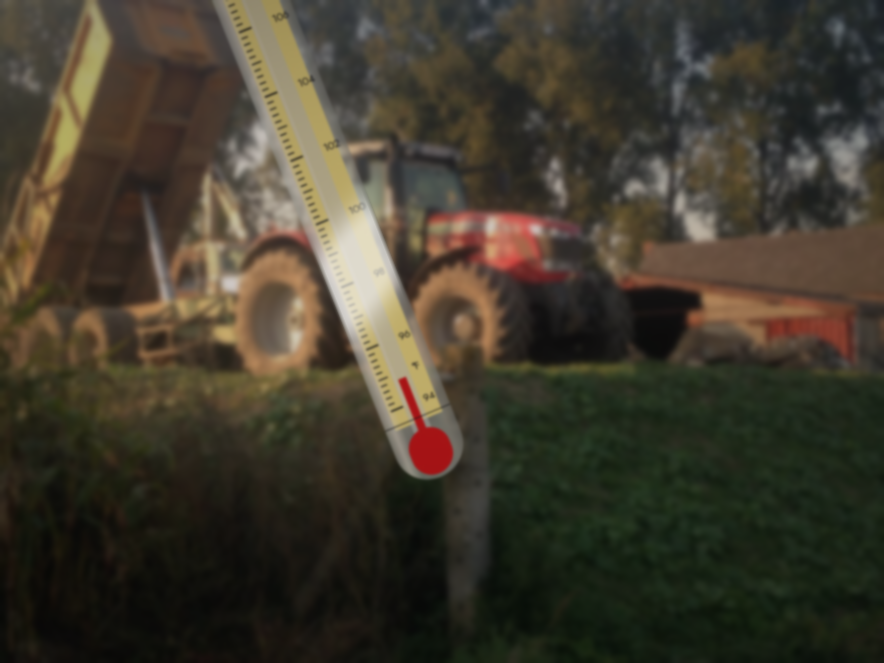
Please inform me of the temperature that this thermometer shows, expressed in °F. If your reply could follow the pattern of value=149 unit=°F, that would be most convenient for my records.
value=94.8 unit=°F
